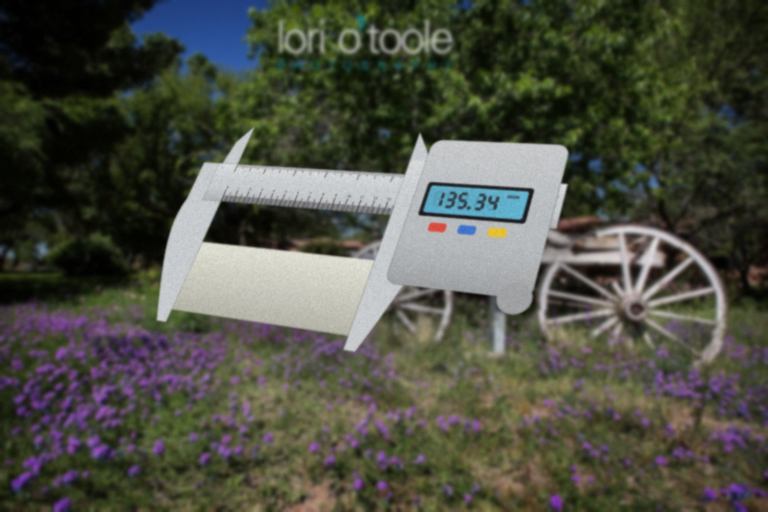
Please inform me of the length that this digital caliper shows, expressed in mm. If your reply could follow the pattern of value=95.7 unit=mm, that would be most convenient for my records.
value=135.34 unit=mm
